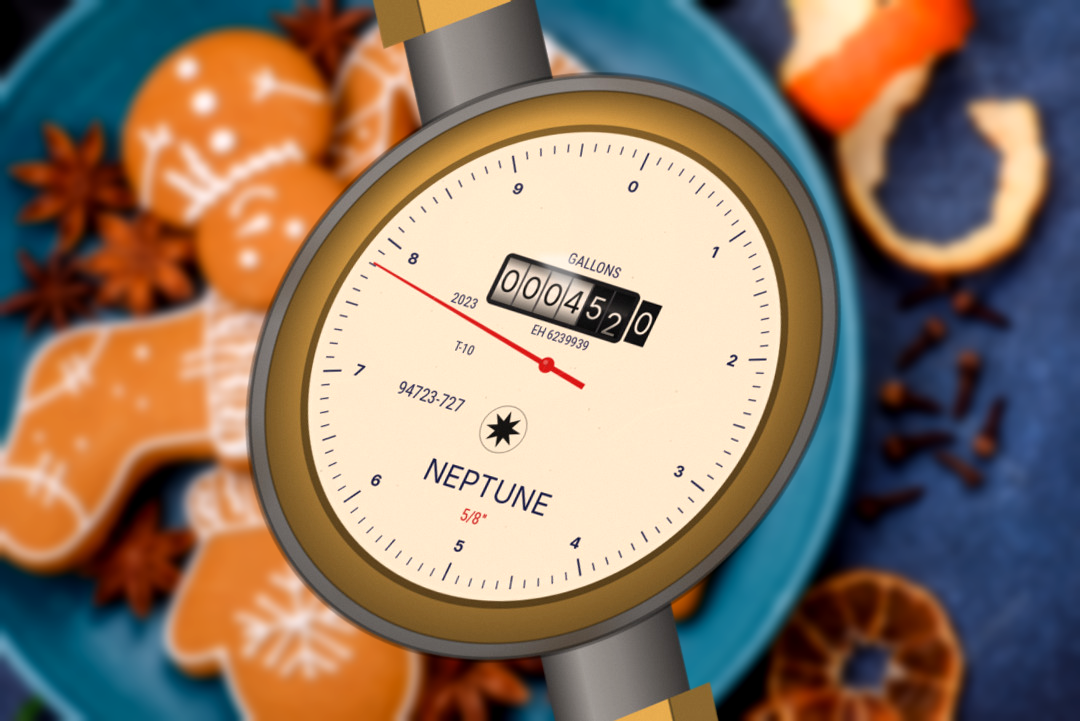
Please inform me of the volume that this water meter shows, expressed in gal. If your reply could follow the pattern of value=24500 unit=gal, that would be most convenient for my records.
value=4517.8 unit=gal
